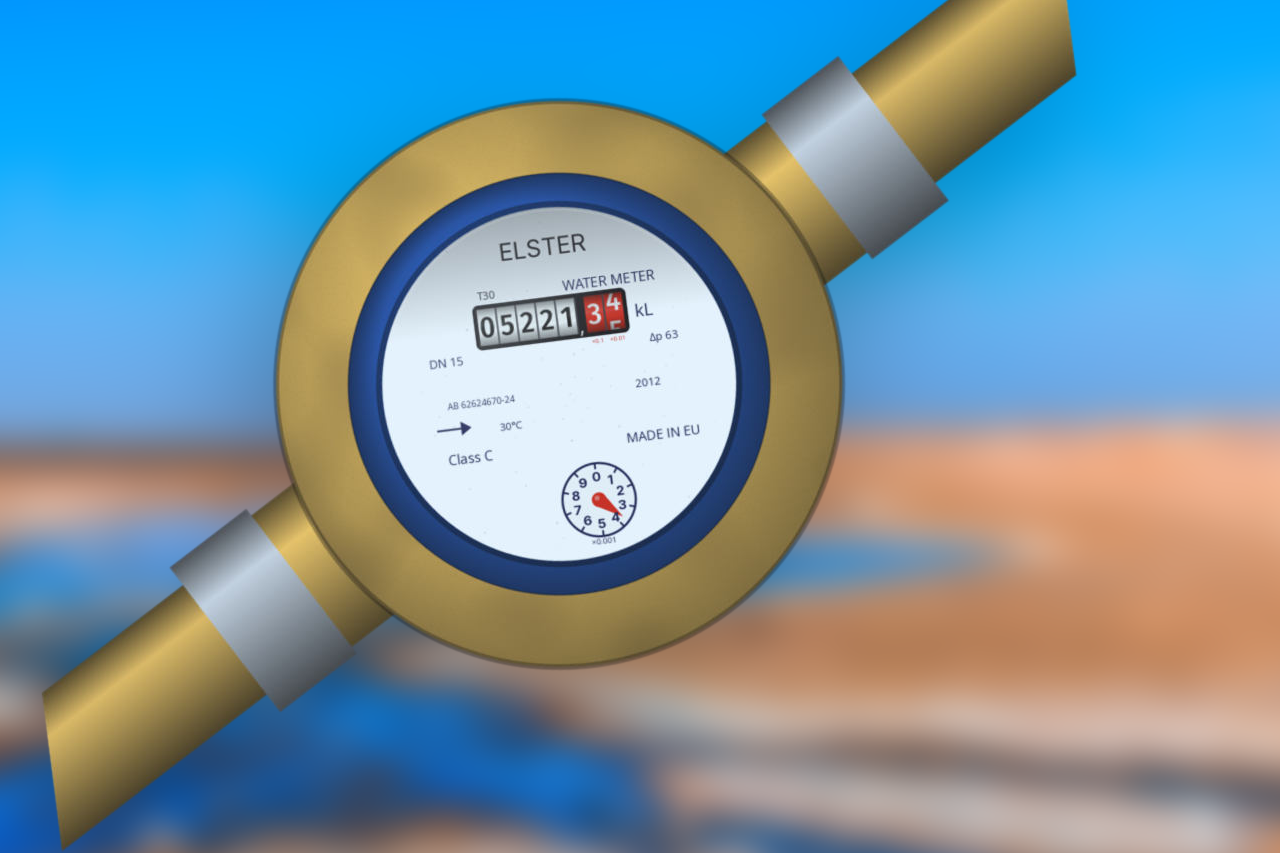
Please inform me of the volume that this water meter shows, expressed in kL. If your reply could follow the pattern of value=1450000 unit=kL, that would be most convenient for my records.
value=5221.343 unit=kL
